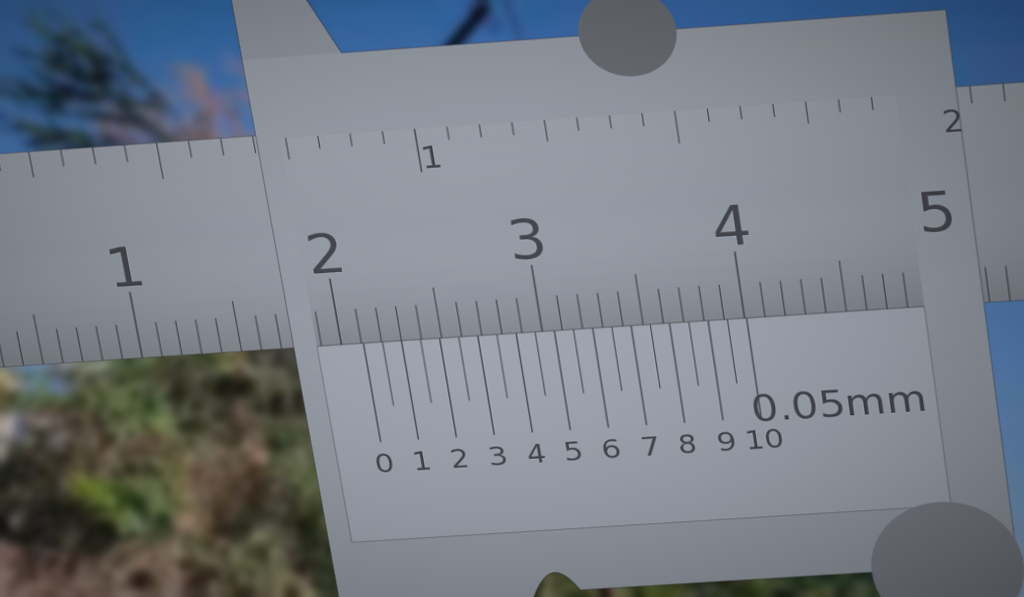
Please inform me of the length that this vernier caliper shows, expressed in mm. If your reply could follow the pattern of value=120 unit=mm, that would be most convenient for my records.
value=21.1 unit=mm
